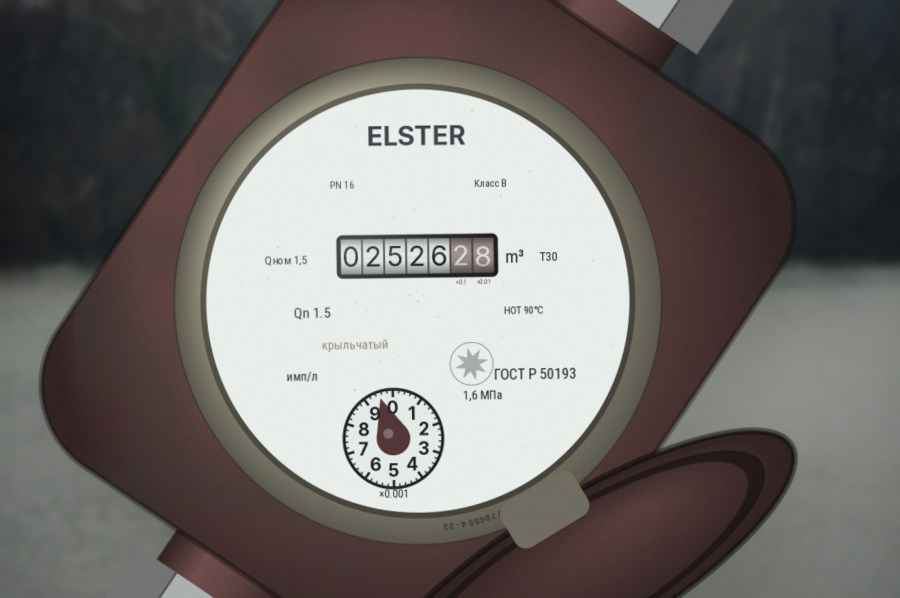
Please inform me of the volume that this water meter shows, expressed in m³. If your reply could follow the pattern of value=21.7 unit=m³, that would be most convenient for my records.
value=2526.279 unit=m³
